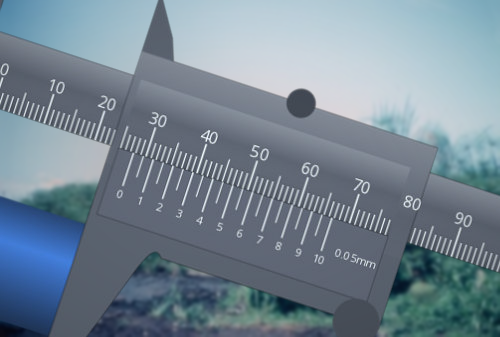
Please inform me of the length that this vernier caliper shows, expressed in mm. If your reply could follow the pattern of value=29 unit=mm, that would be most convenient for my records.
value=27.6 unit=mm
